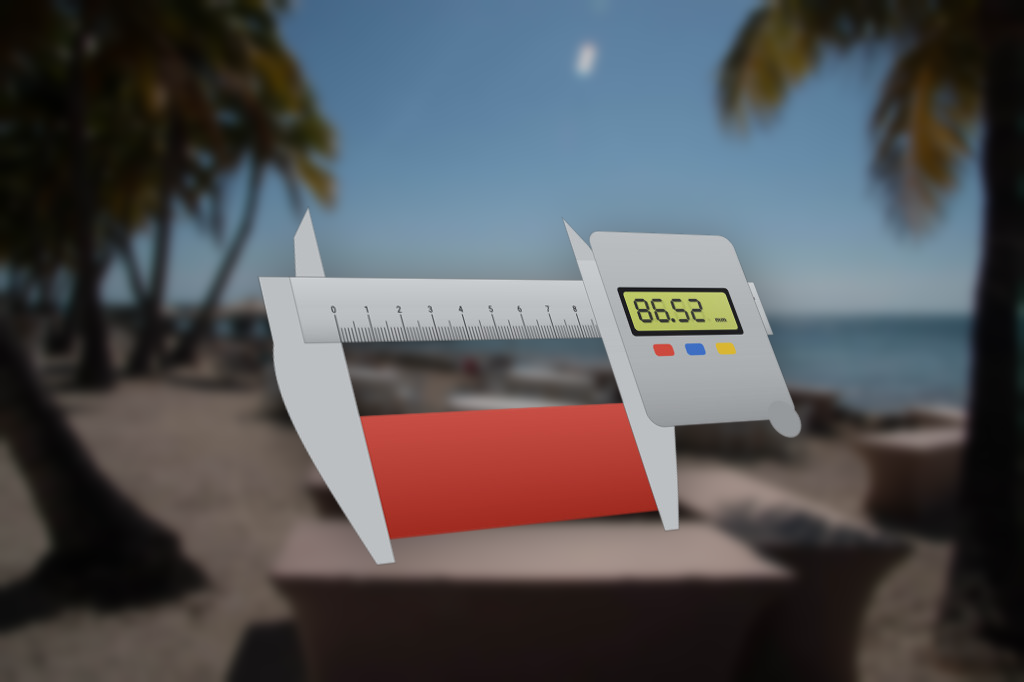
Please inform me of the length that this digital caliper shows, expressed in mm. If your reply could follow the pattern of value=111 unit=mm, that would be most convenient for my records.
value=86.52 unit=mm
